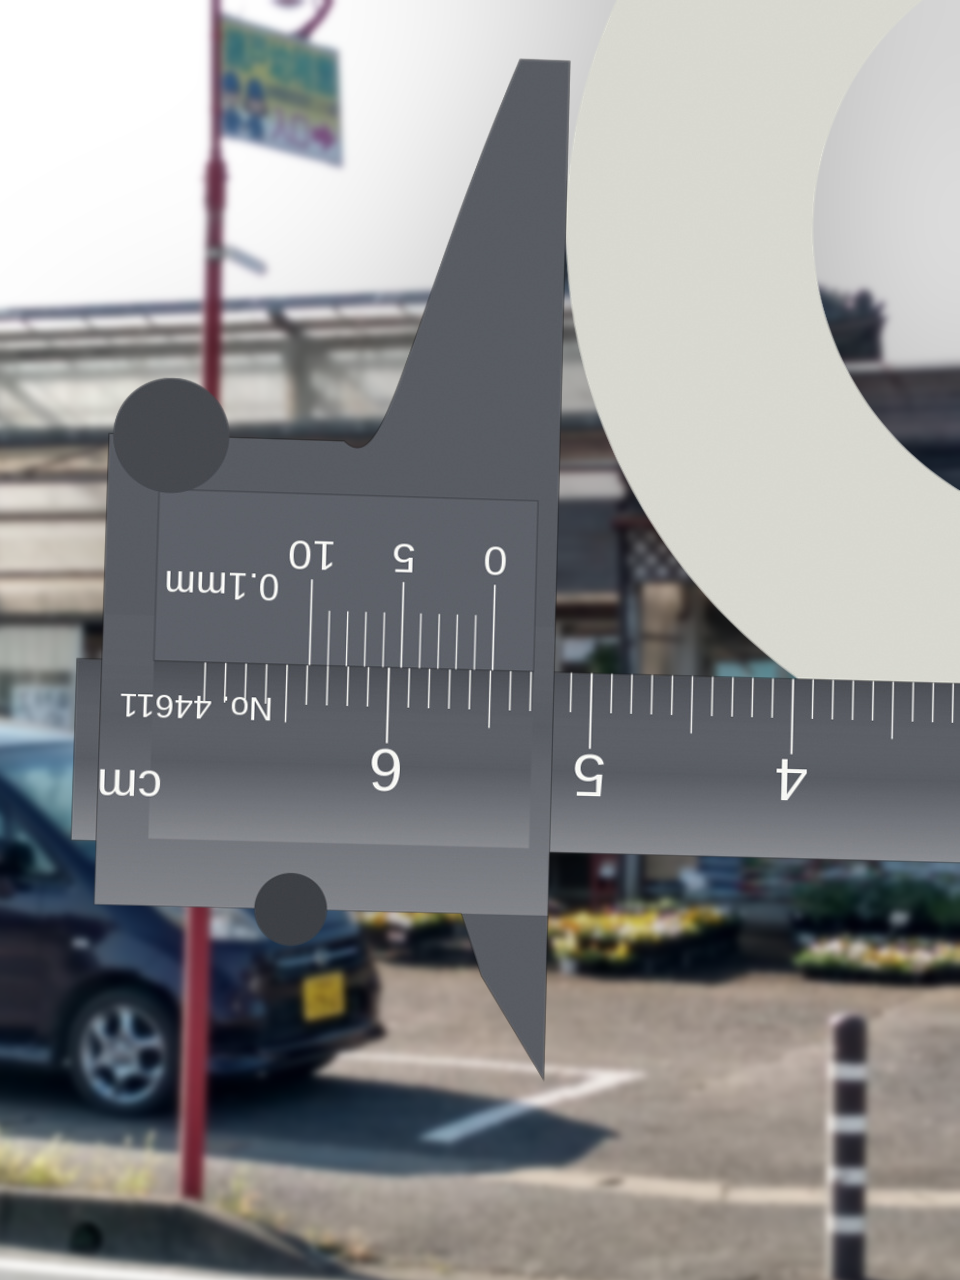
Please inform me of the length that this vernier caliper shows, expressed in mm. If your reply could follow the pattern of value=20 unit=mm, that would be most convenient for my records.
value=54.9 unit=mm
